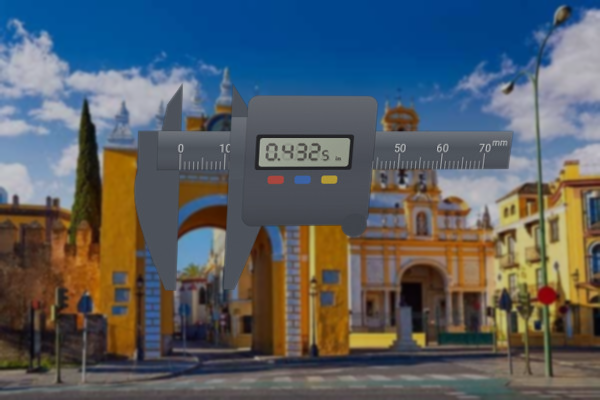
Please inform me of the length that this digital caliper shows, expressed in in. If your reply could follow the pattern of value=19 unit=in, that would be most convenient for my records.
value=0.4325 unit=in
